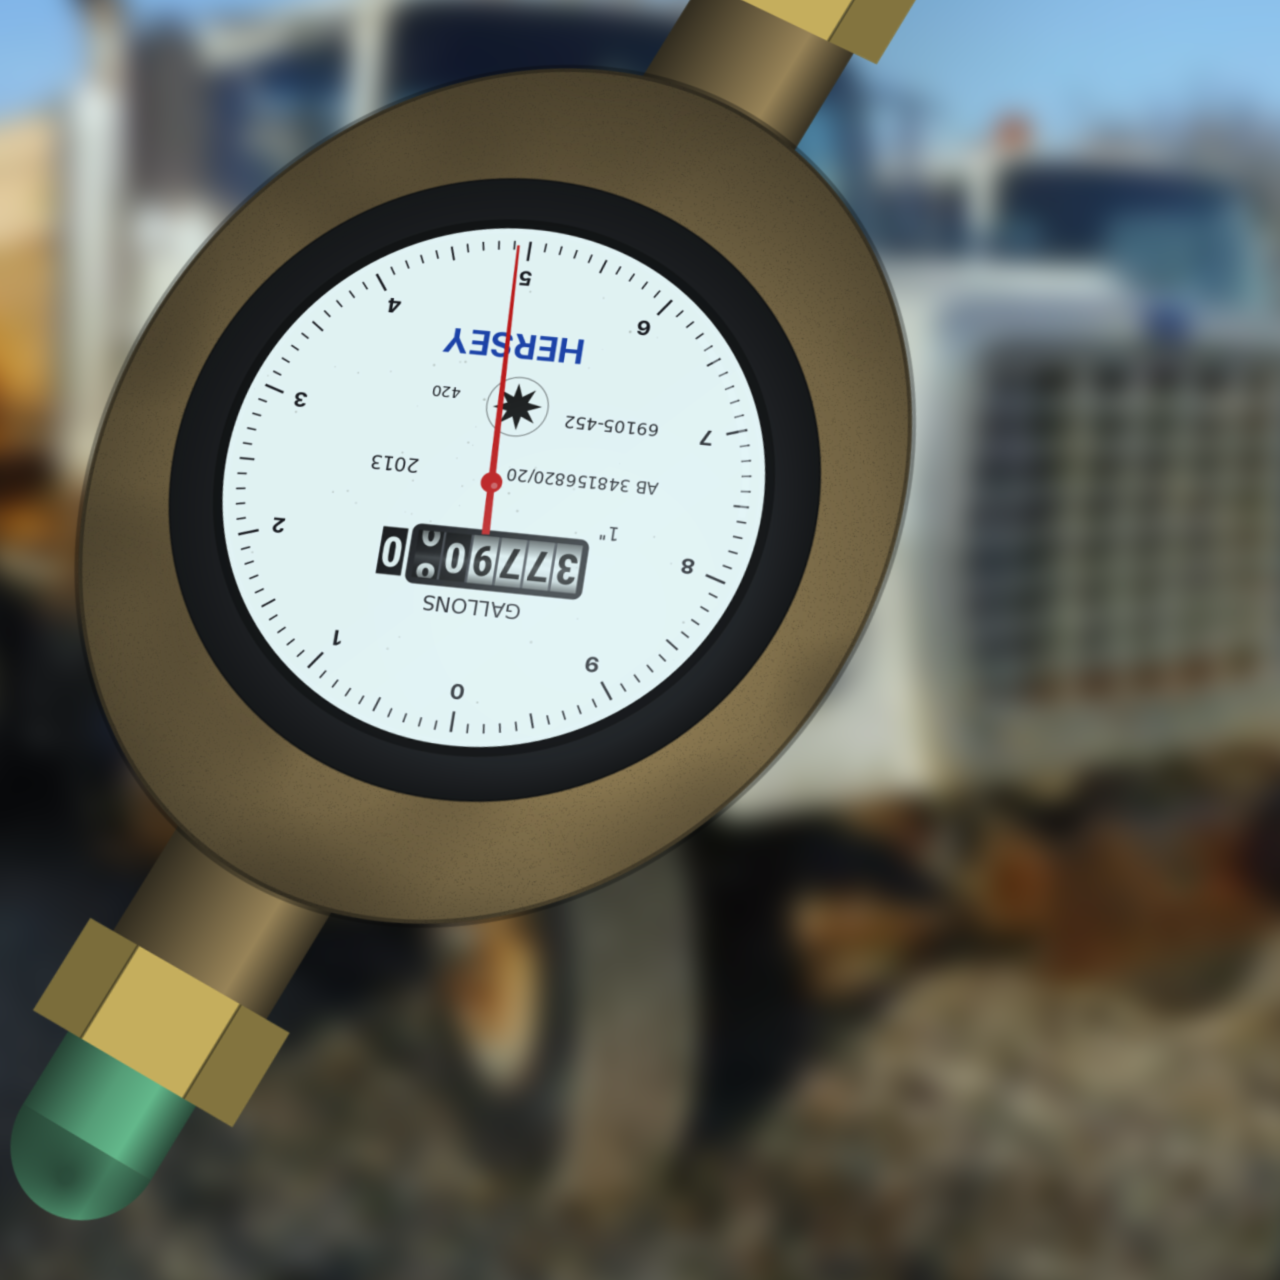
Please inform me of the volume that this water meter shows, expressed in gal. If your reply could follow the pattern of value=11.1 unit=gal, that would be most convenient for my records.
value=3779084.9 unit=gal
